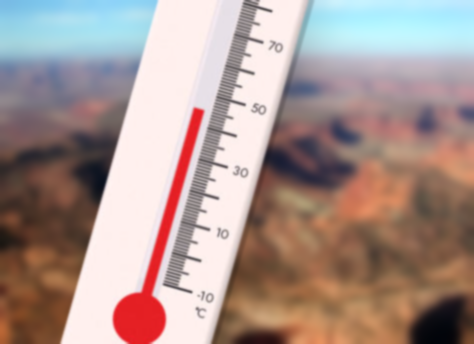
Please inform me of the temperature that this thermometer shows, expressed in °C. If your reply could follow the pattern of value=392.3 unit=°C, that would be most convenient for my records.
value=45 unit=°C
